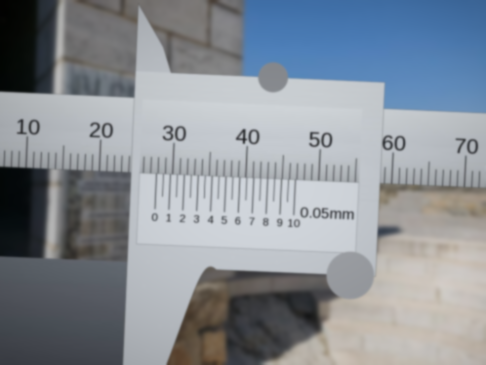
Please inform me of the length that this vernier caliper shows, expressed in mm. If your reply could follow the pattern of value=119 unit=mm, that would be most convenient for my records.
value=27.8 unit=mm
